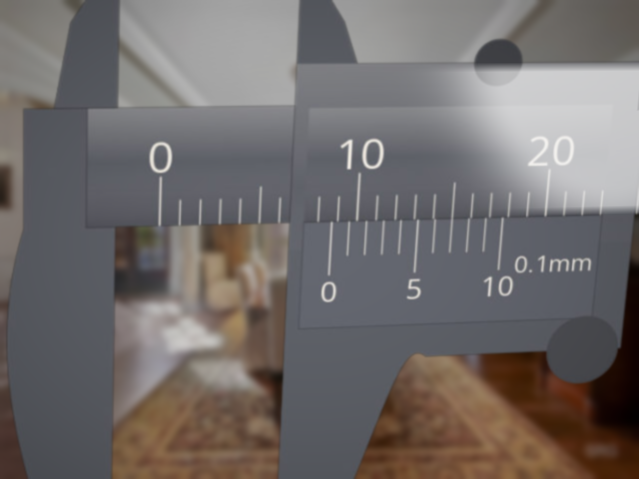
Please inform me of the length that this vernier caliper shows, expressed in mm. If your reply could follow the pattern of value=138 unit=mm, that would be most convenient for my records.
value=8.7 unit=mm
